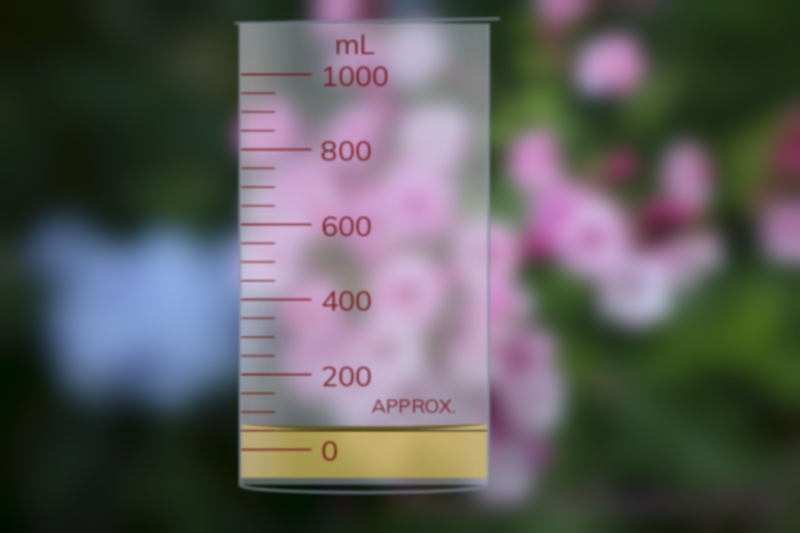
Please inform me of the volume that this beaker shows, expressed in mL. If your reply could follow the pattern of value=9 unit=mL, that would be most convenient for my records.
value=50 unit=mL
